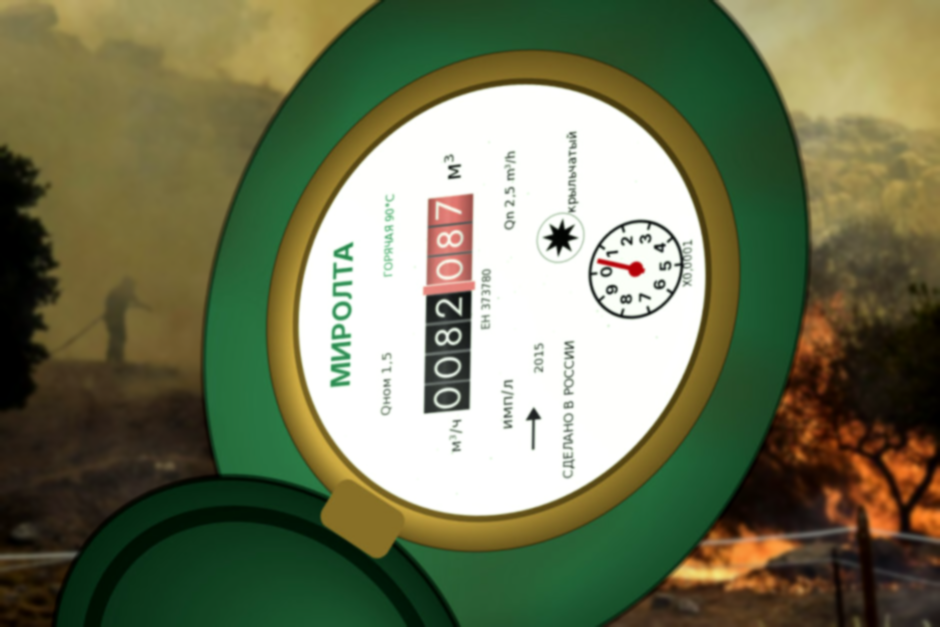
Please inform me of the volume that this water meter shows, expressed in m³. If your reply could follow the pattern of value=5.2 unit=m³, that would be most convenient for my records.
value=82.0870 unit=m³
